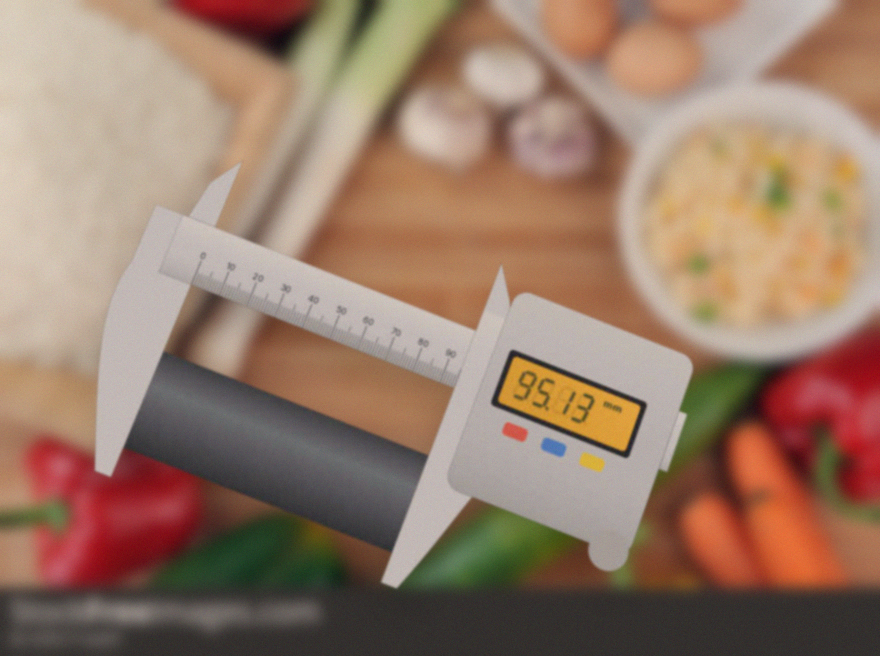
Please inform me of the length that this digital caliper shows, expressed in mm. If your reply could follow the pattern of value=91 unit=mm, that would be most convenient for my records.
value=95.13 unit=mm
